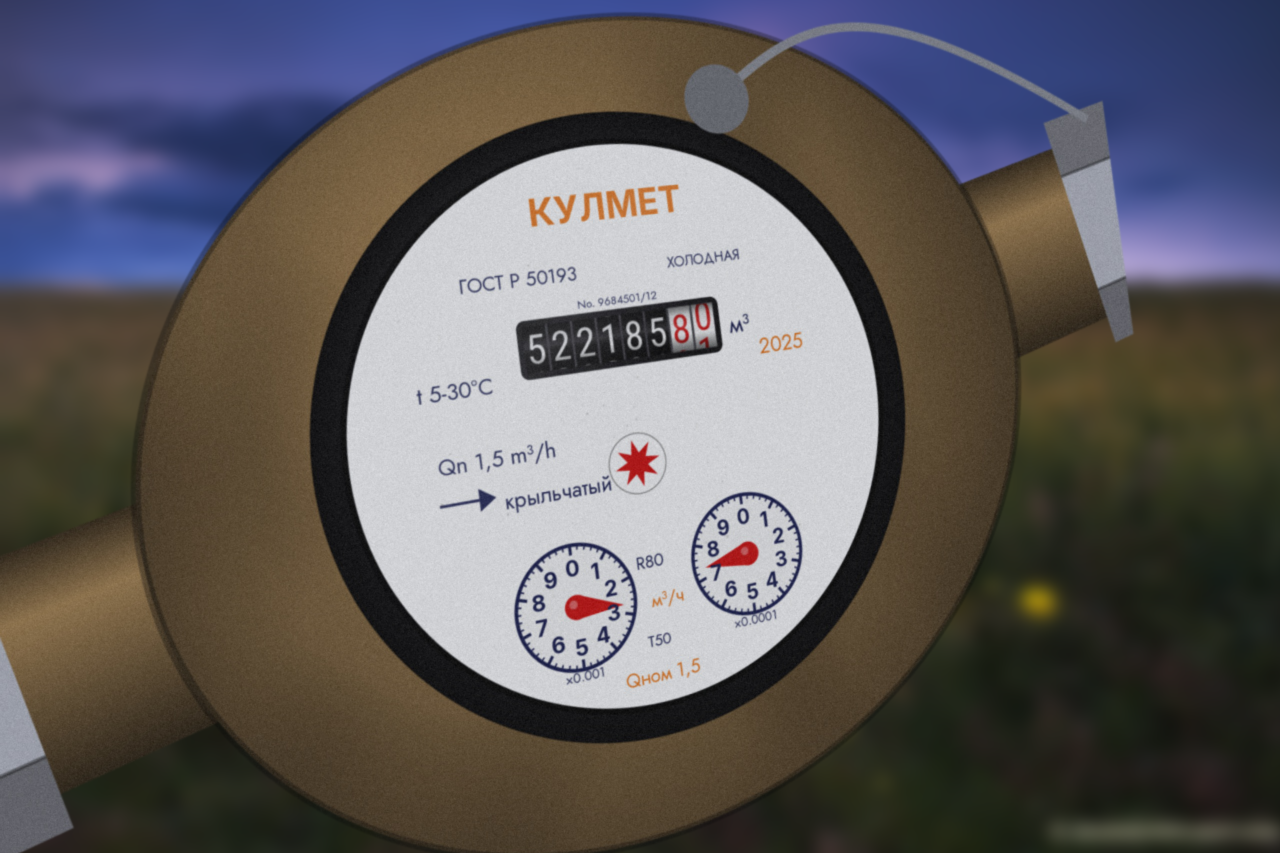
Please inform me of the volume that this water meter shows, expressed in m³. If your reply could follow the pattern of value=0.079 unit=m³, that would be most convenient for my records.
value=522185.8027 unit=m³
